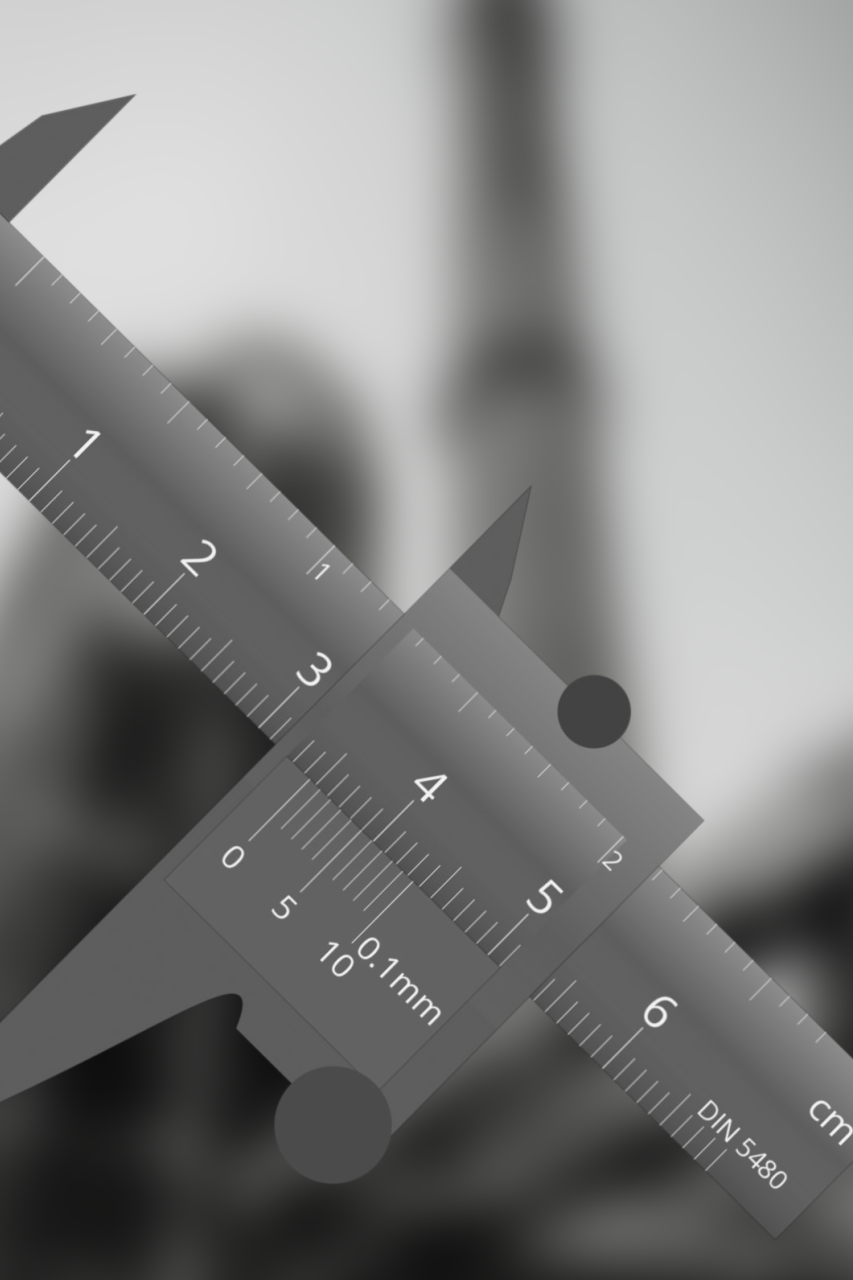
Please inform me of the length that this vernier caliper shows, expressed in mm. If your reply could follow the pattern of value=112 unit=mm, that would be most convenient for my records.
value=34.5 unit=mm
